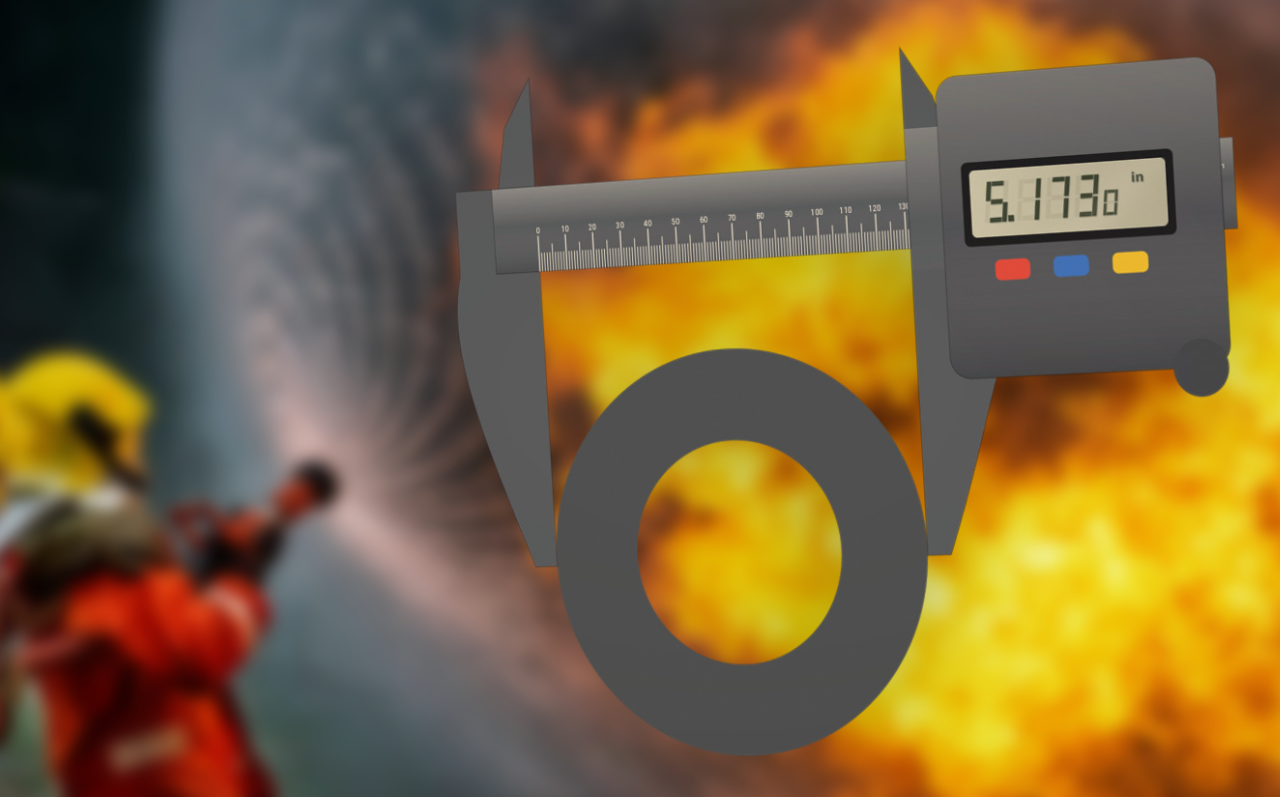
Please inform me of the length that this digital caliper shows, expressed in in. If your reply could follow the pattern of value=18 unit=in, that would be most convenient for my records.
value=5.1730 unit=in
